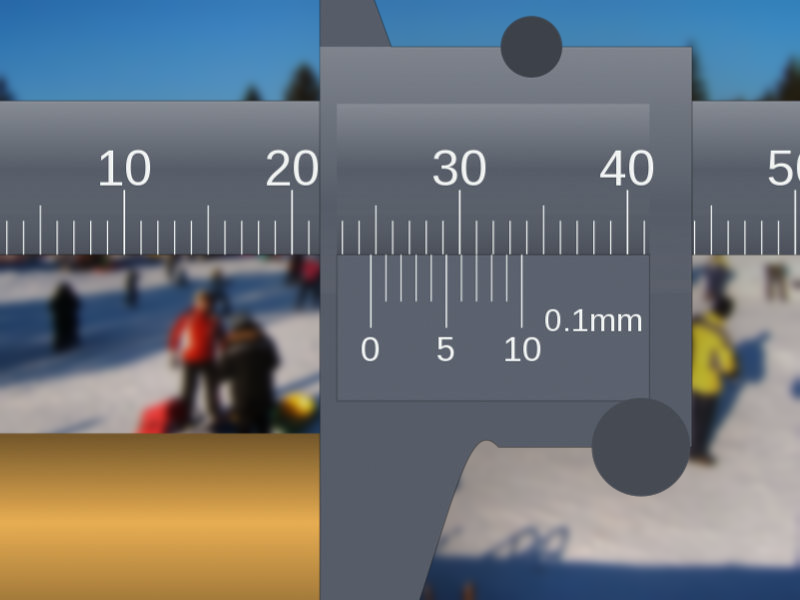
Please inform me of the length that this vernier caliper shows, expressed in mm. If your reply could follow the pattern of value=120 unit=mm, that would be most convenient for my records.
value=24.7 unit=mm
